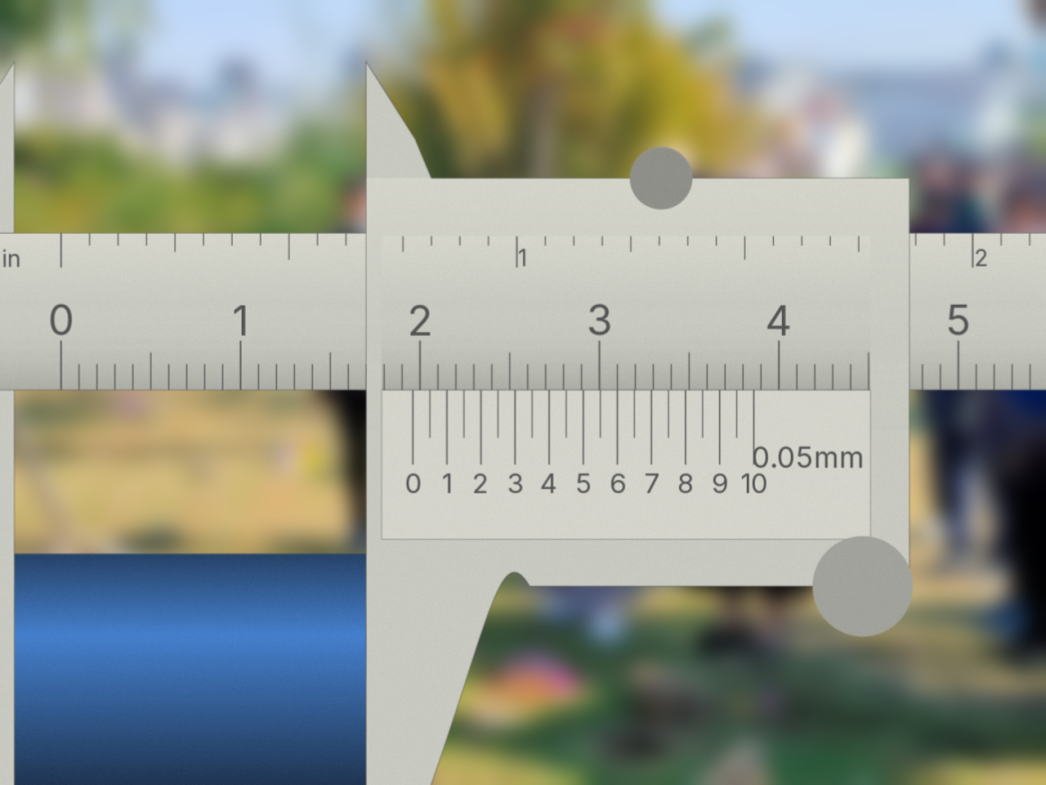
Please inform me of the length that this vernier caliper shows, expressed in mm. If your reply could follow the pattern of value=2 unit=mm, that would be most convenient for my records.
value=19.6 unit=mm
